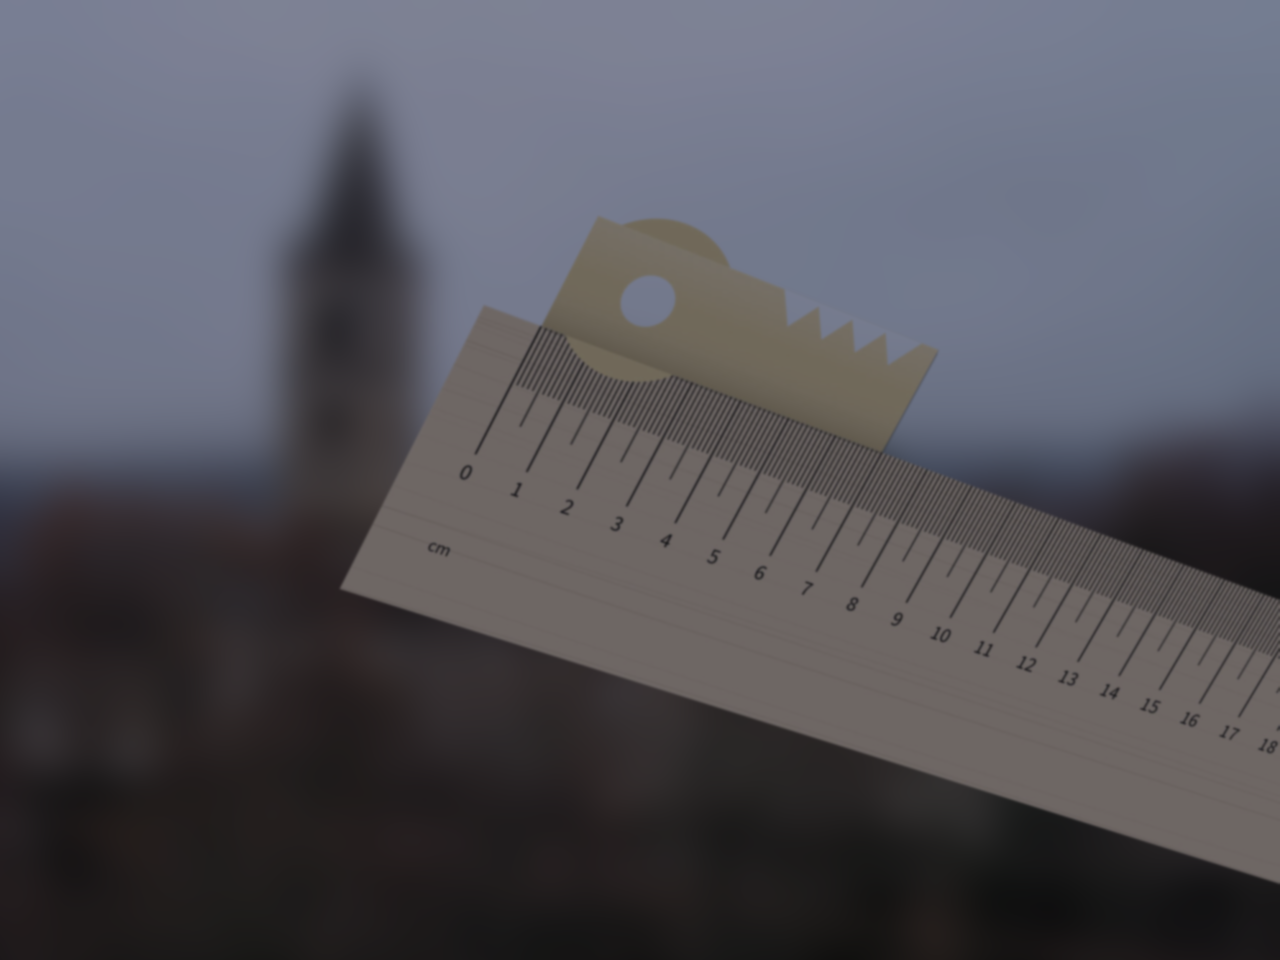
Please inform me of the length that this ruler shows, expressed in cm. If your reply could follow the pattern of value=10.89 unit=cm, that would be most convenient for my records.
value=7 unit=cm
